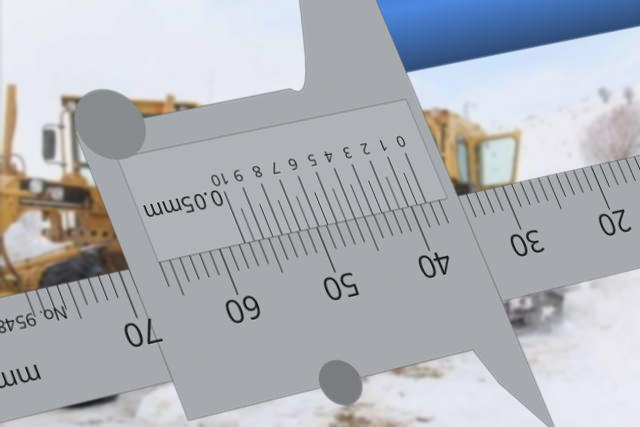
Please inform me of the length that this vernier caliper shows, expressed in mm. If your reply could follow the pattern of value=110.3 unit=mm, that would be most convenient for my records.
value=38.4 unit=mm
